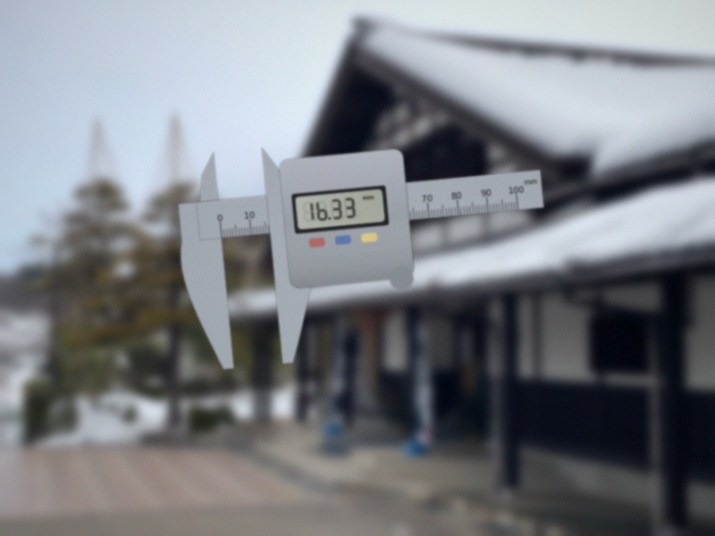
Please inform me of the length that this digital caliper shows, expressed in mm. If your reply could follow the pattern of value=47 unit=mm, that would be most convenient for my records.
value=16.33 unit=mm
